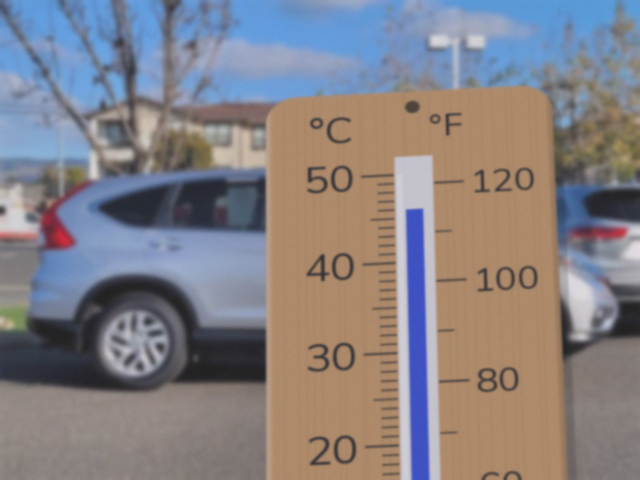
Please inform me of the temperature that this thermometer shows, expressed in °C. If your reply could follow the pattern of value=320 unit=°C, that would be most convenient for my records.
value=46 unit=°C
